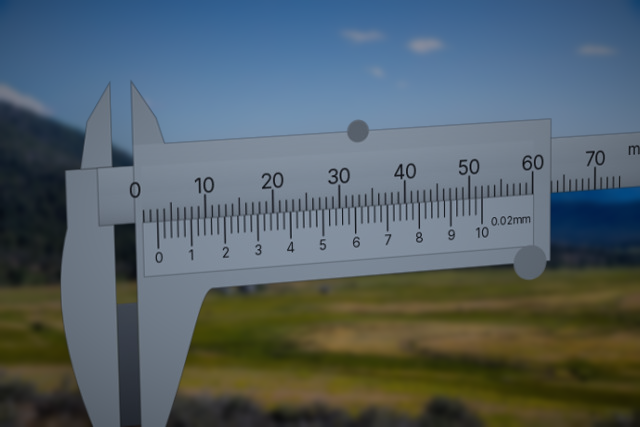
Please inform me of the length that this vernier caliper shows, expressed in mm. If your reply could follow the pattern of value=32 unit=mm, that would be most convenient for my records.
value=3.0 unit=mm
